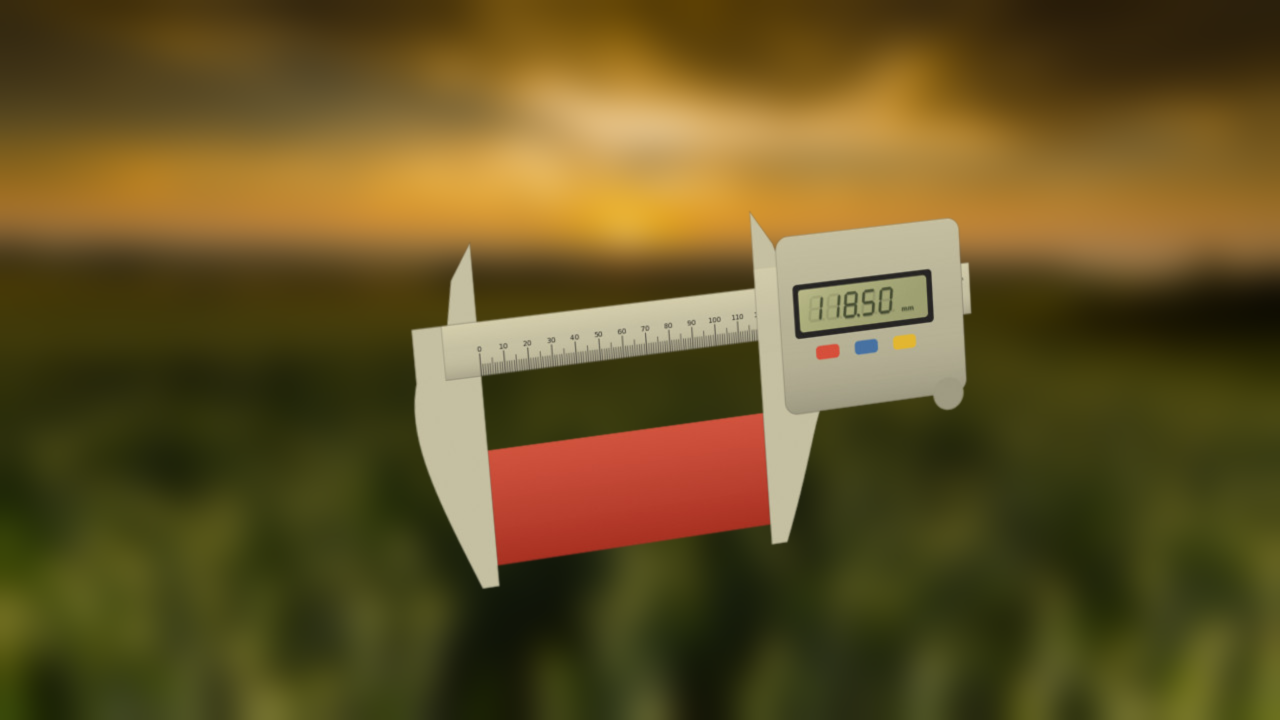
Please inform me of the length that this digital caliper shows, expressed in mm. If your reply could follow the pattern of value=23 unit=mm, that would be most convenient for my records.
value=118.50 unit=mm
